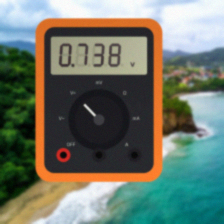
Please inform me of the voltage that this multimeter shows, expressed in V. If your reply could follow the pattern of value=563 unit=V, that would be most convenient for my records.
value=0.738 unit=V
